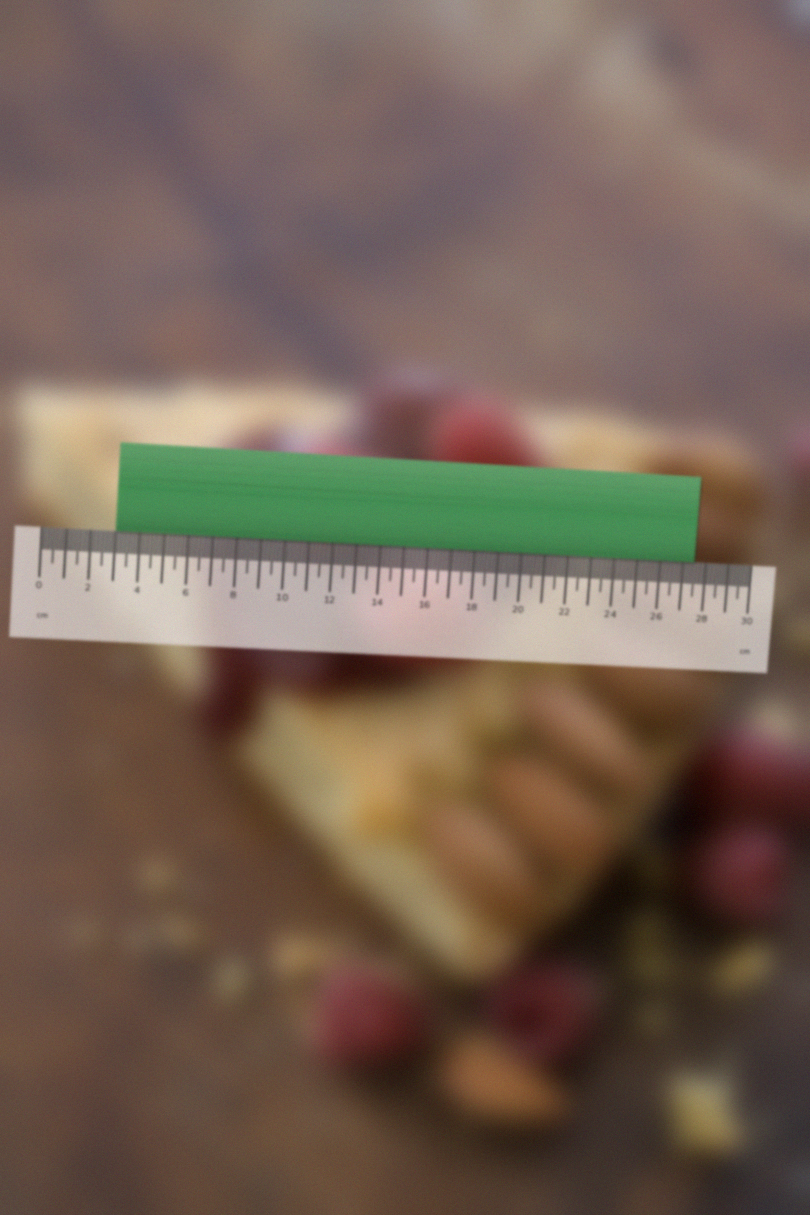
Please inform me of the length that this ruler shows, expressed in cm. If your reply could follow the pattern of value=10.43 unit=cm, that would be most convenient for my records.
value=24.5 unit=cm
